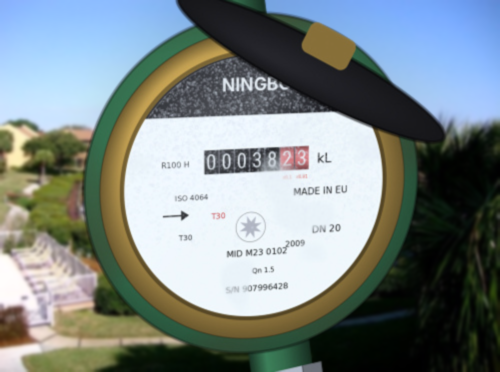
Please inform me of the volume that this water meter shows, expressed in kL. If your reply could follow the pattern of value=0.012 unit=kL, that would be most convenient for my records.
value=38.23 unit=kL
